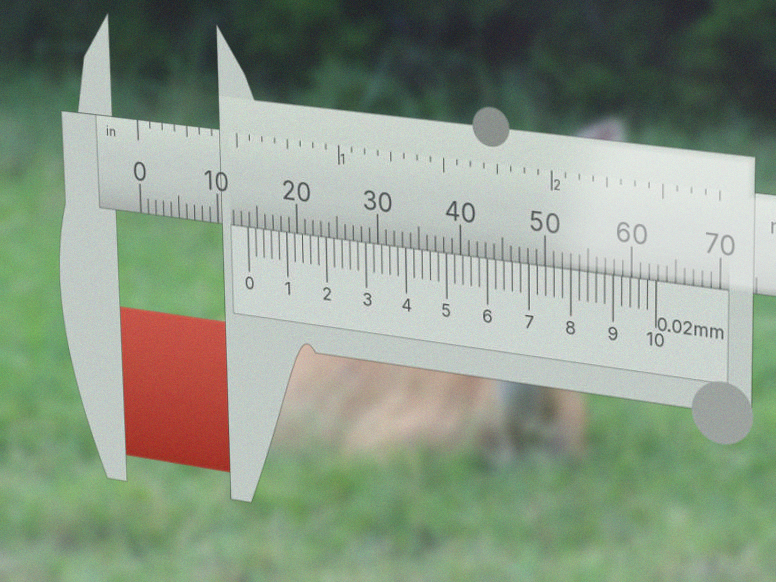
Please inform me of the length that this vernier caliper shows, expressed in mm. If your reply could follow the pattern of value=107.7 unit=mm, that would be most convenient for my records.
value=13.8 unit=mm
